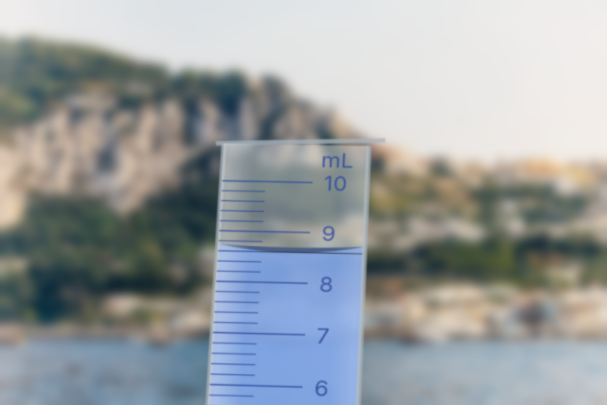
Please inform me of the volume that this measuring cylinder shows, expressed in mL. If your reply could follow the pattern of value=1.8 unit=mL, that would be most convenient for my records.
value=8.6 unit=mL
